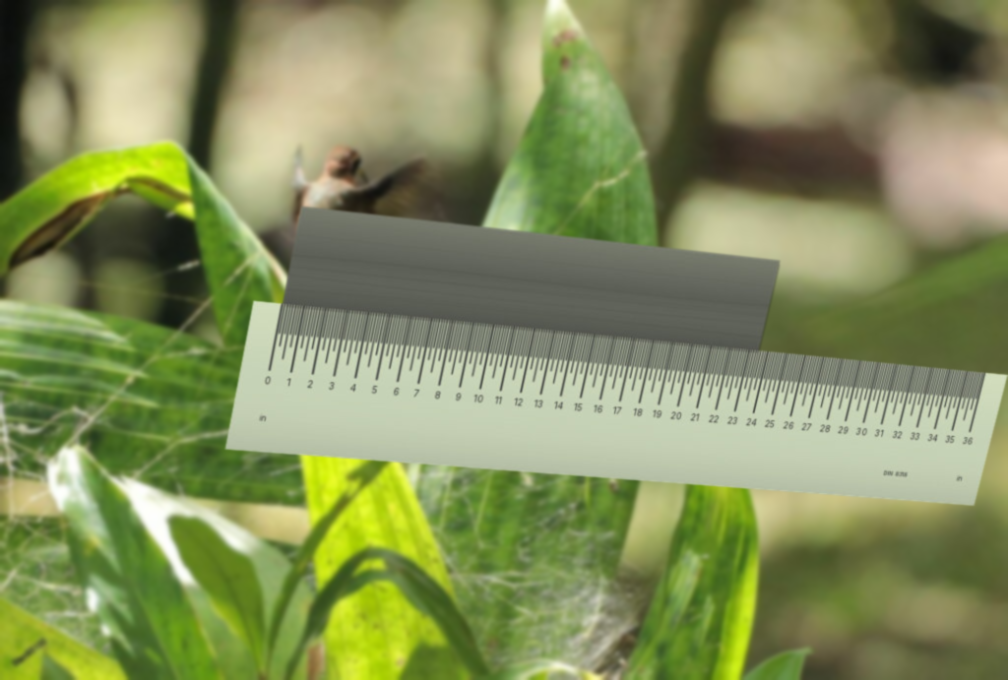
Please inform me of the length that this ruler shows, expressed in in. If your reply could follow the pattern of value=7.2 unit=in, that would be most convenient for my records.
value=23.5 unit=in
